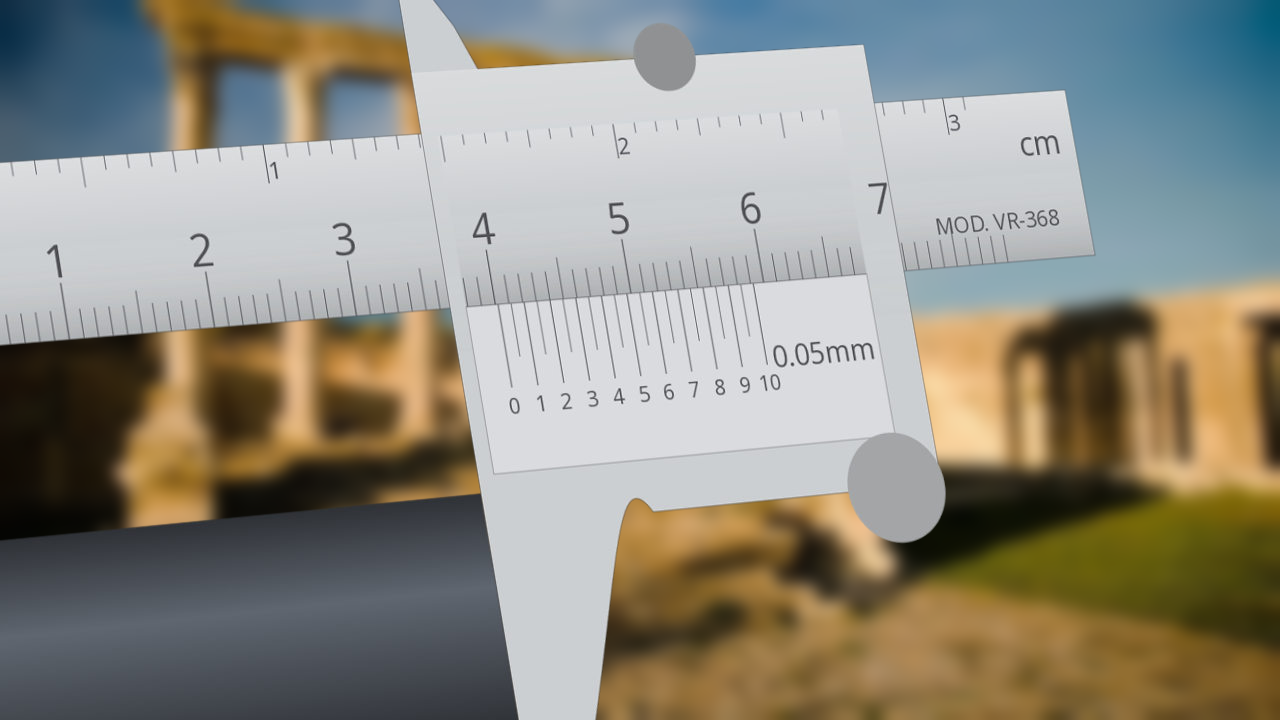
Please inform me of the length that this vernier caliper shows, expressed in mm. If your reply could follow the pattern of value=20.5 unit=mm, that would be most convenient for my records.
value=40.2 unit=mm
